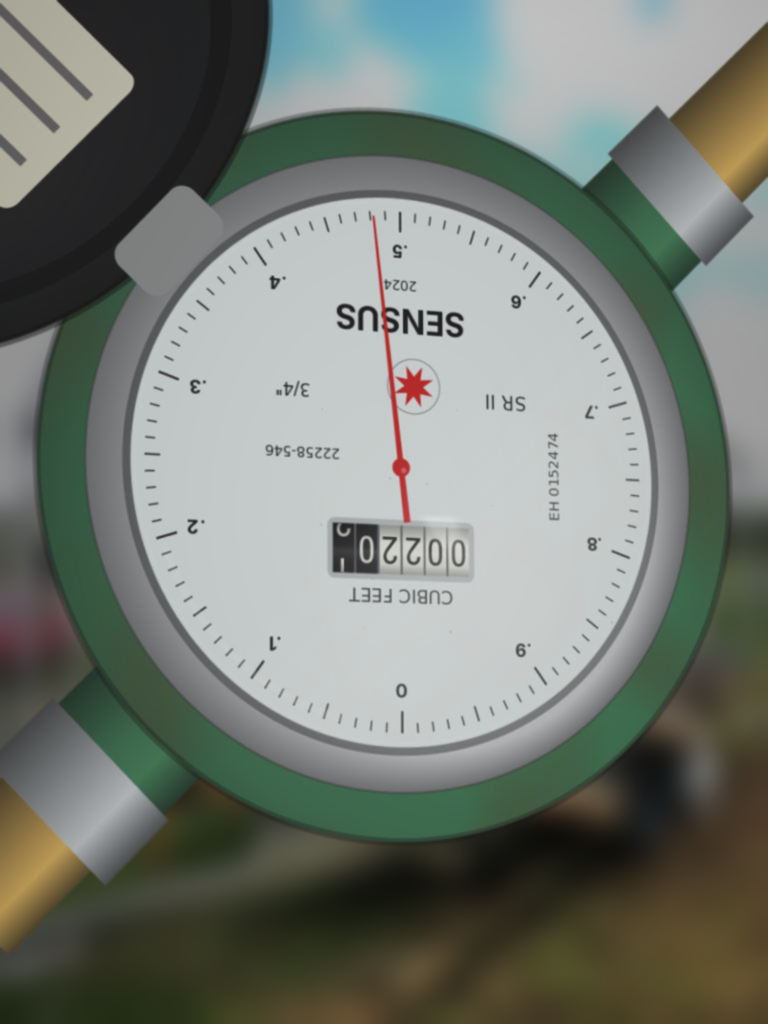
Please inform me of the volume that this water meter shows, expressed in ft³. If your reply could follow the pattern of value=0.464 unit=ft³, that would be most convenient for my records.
value=2201.48 unit=ft³
